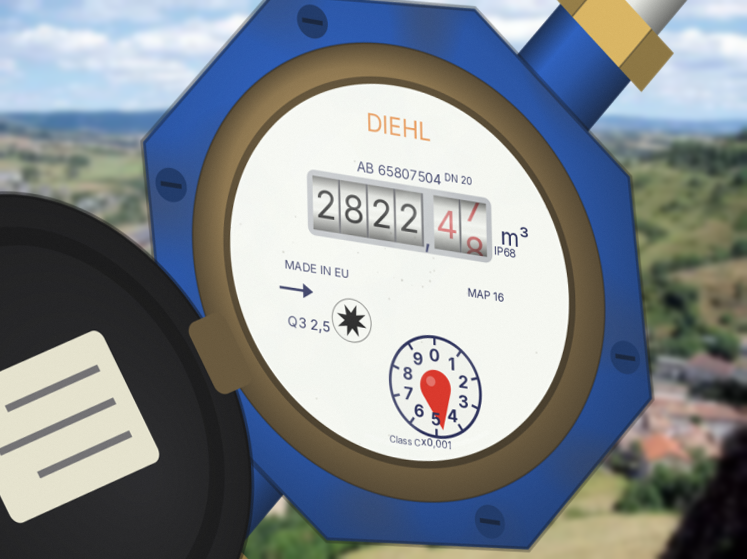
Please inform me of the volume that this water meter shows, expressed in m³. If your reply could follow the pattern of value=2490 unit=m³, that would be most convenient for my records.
value=2822.474 unit=m³
